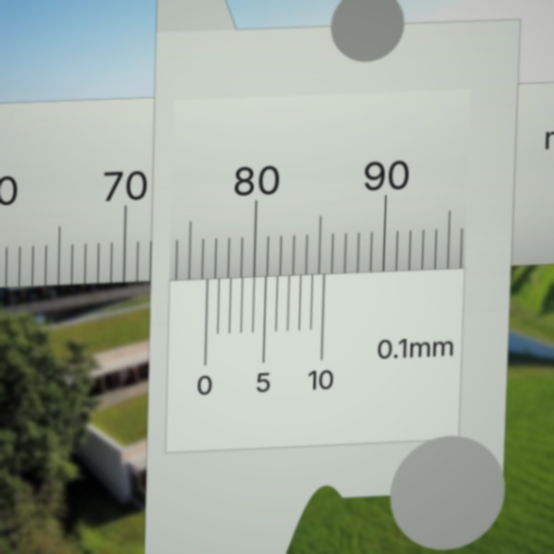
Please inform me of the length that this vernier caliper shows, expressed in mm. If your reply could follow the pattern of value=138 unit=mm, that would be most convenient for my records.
value=76.4 unit=mm
